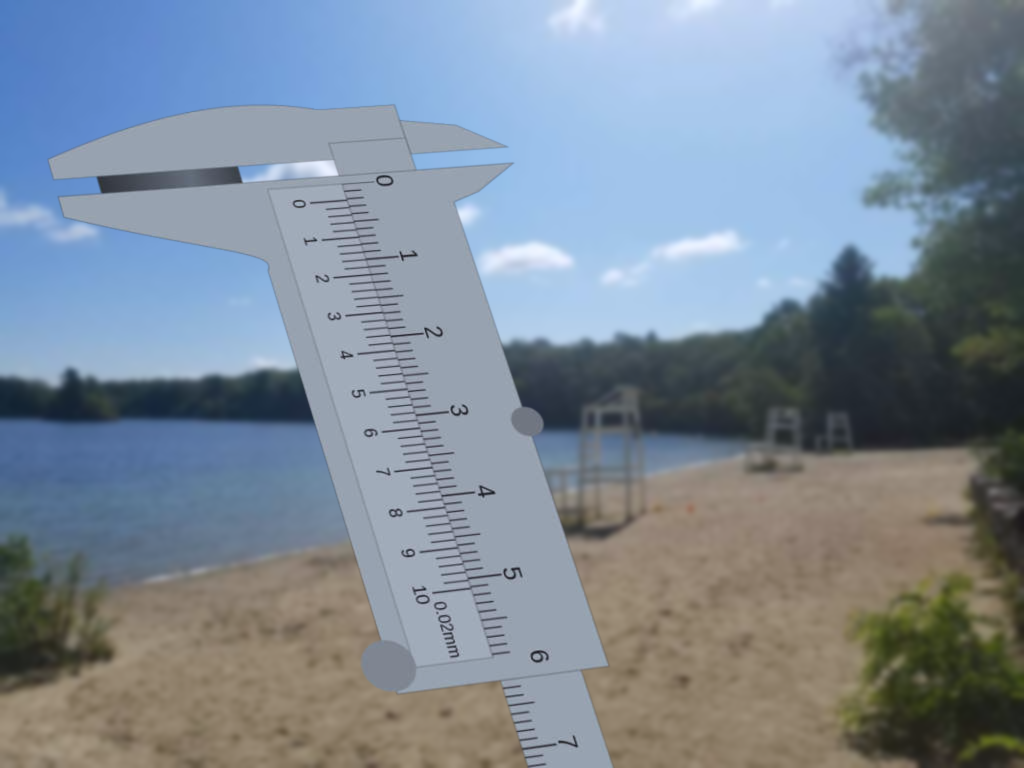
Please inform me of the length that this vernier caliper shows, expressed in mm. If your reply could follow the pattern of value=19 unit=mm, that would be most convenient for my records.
value=2.2 unit=mm
